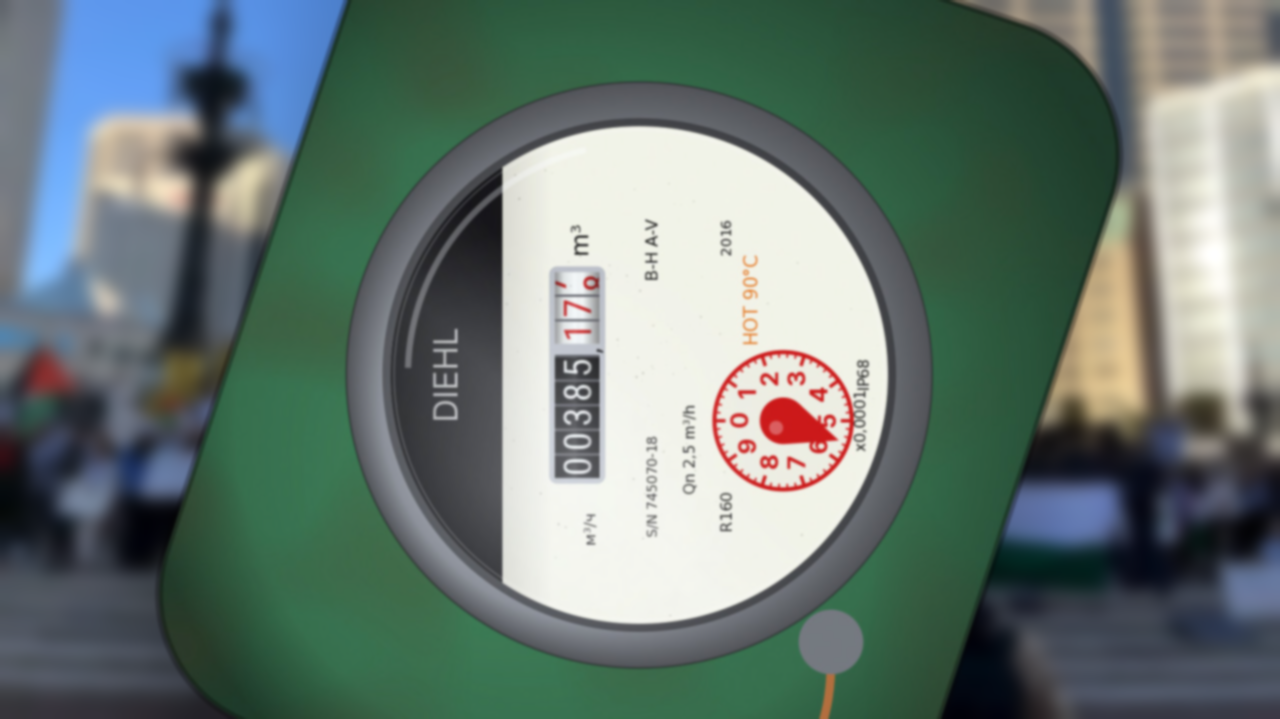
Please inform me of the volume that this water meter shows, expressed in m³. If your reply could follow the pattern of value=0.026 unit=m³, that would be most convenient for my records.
value=385.1775 unit=m³
